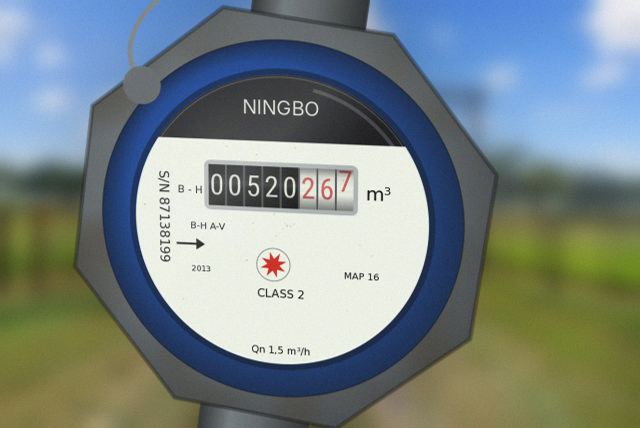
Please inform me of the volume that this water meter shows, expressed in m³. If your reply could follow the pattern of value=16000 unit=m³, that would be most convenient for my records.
value=520.267 unit=m³
